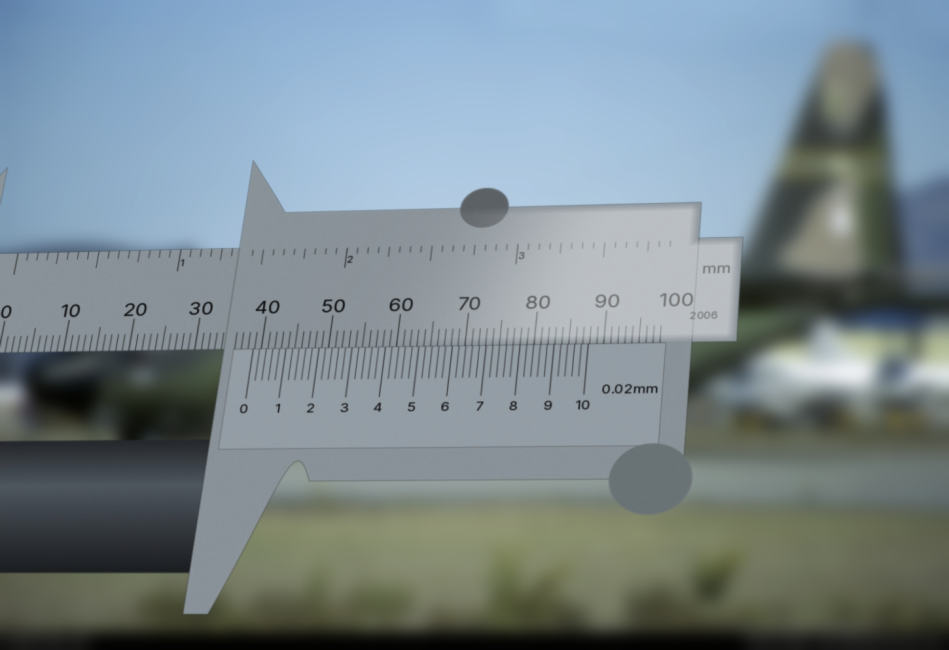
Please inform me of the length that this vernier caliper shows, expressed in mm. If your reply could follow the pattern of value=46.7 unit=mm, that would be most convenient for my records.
value=38.8 unit=mm
